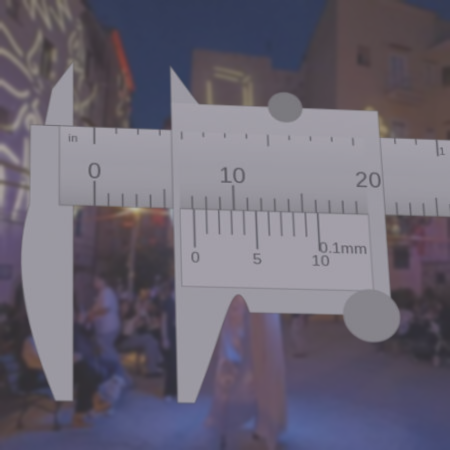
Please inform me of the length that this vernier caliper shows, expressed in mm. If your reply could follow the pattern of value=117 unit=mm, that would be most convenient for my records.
value=7.1 unit=mm
